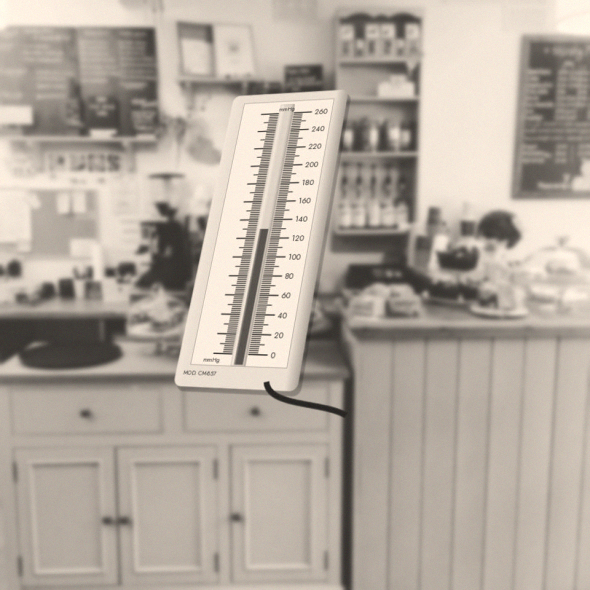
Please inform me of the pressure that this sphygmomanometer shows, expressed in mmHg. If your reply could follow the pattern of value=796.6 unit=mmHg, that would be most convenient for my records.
value=130 unit=mmHg
